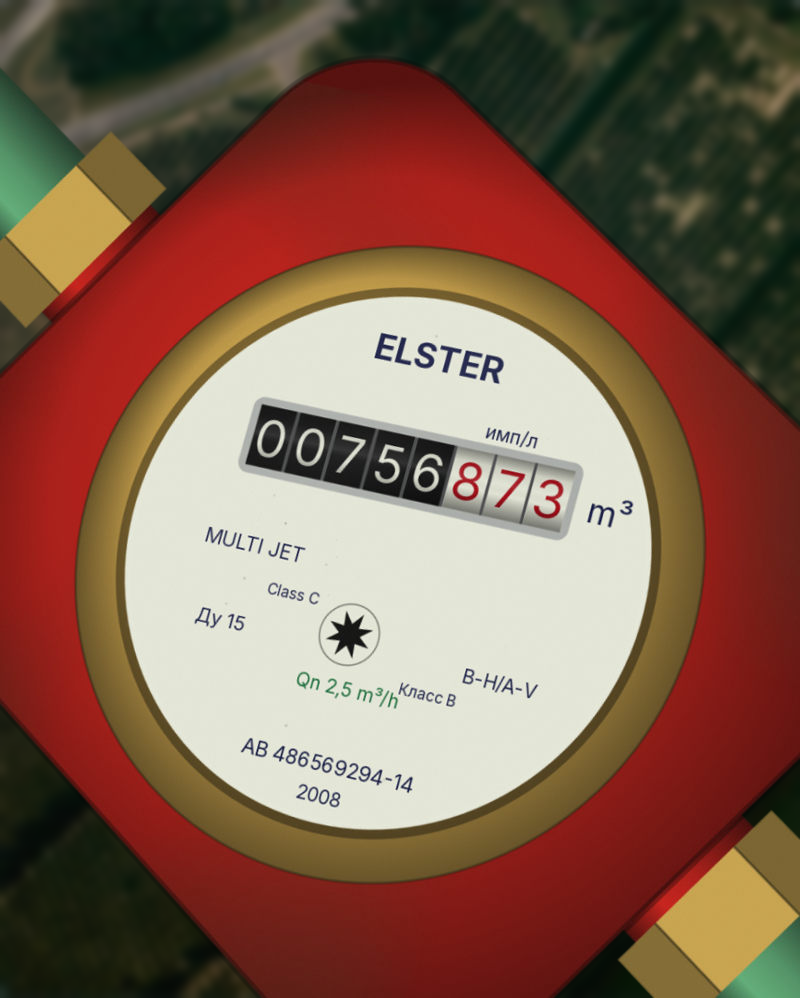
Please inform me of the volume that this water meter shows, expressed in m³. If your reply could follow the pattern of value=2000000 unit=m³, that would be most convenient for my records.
value=756.873 unit=m³
